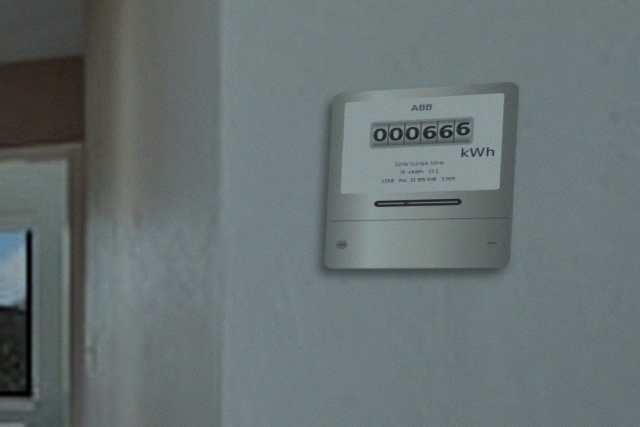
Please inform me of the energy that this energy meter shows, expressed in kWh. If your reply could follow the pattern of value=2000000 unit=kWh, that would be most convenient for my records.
value=666 unit=kWh
